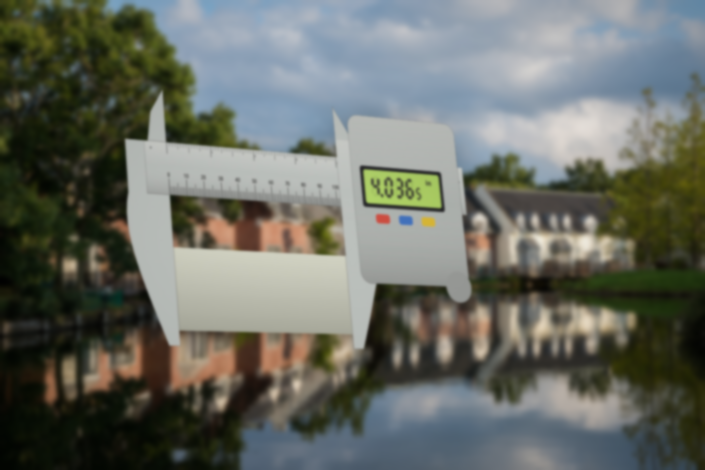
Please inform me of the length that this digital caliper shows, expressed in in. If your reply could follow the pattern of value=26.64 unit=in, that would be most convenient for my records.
value=4.0365 unit=in
